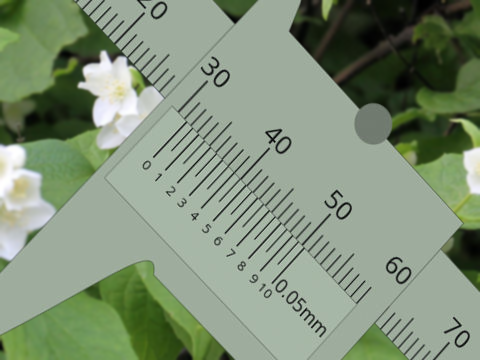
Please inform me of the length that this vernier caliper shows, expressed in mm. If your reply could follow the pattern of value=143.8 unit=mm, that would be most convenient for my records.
value=31.4 unit=mm
